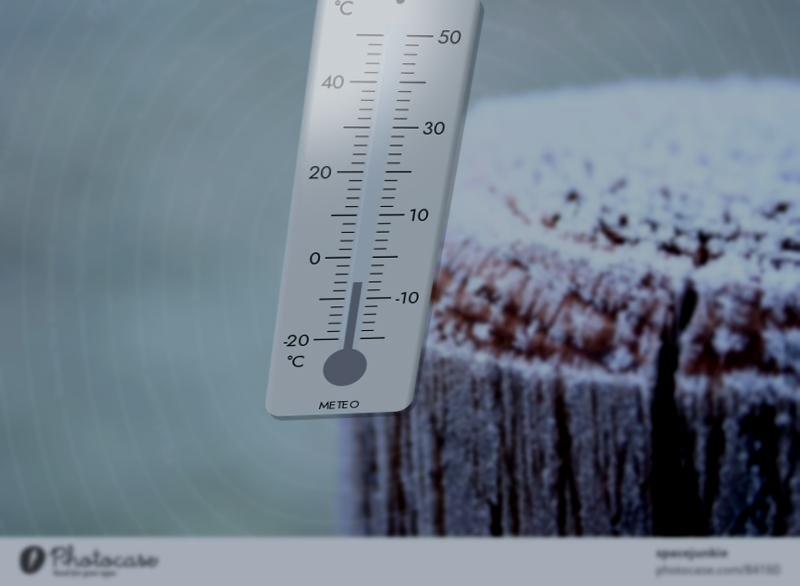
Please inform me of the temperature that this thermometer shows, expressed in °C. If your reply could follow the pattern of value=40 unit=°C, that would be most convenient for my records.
value=-6 unit=°C
